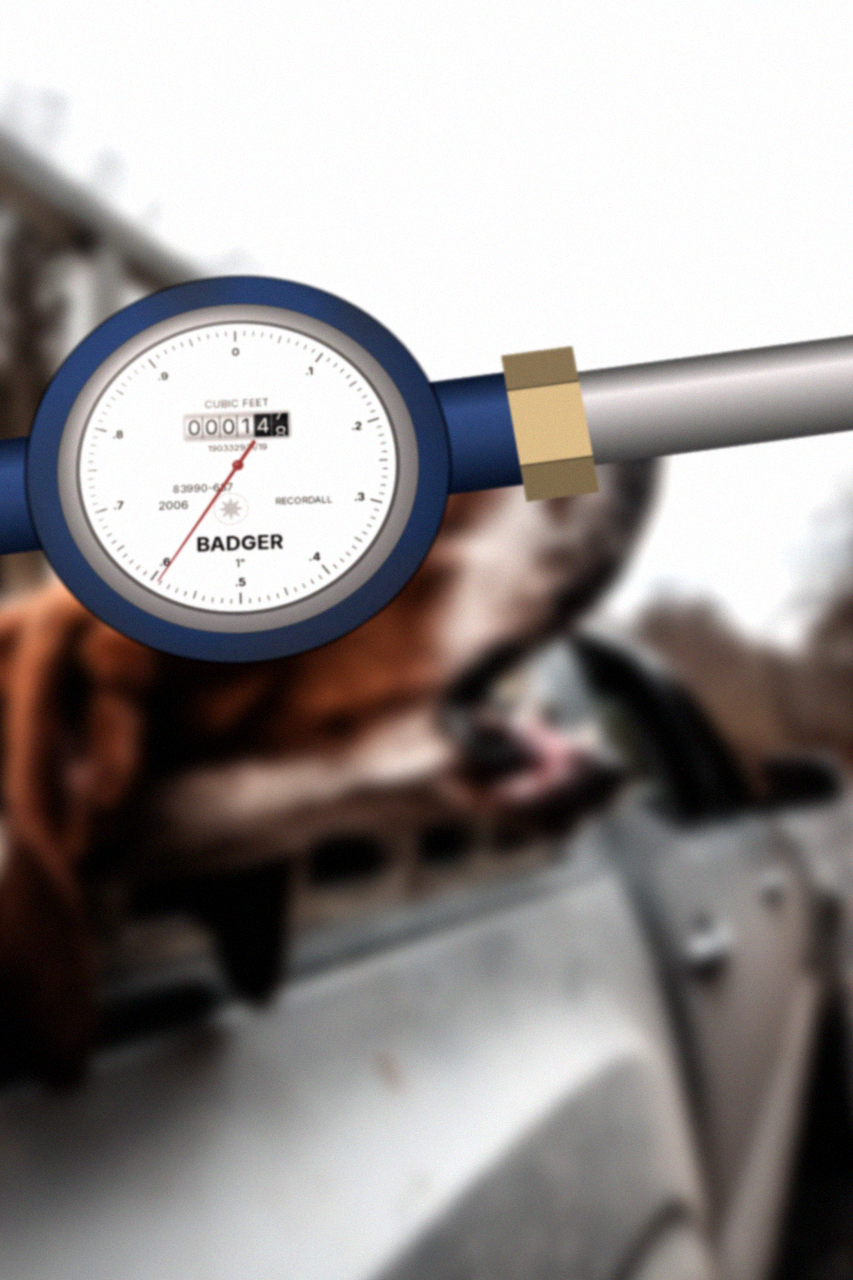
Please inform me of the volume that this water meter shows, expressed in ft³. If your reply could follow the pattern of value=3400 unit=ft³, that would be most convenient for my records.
value=147.59 unit=ft³
